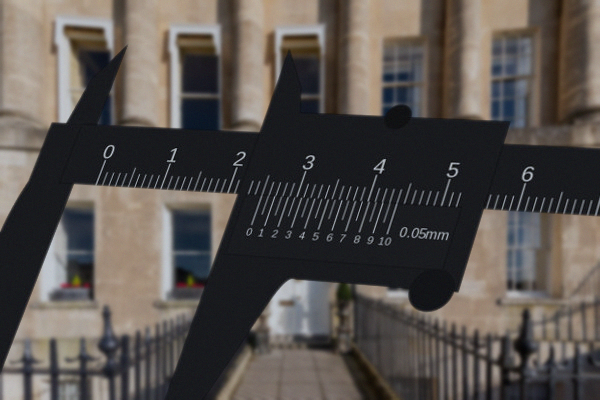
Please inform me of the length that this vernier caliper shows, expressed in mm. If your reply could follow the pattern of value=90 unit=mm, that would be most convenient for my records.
value=25.0 unit=mm
